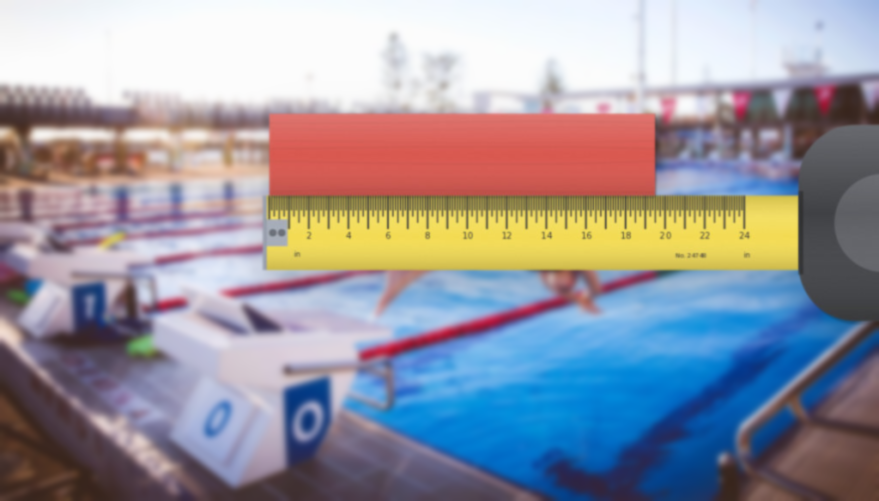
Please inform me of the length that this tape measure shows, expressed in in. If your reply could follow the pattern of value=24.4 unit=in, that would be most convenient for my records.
value=19.5 unit=in
